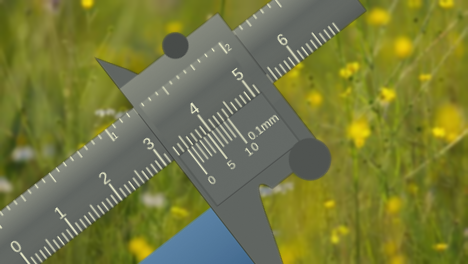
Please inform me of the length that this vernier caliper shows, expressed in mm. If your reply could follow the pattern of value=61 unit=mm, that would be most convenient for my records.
value=34.8 unit=mm
